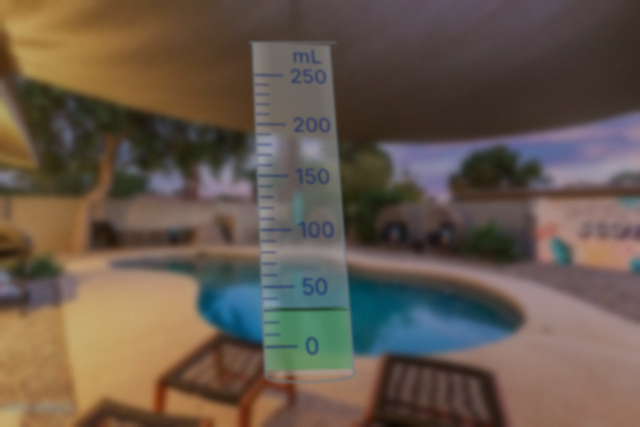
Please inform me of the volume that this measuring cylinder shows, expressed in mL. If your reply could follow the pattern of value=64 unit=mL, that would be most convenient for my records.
value=30 unit=mL
